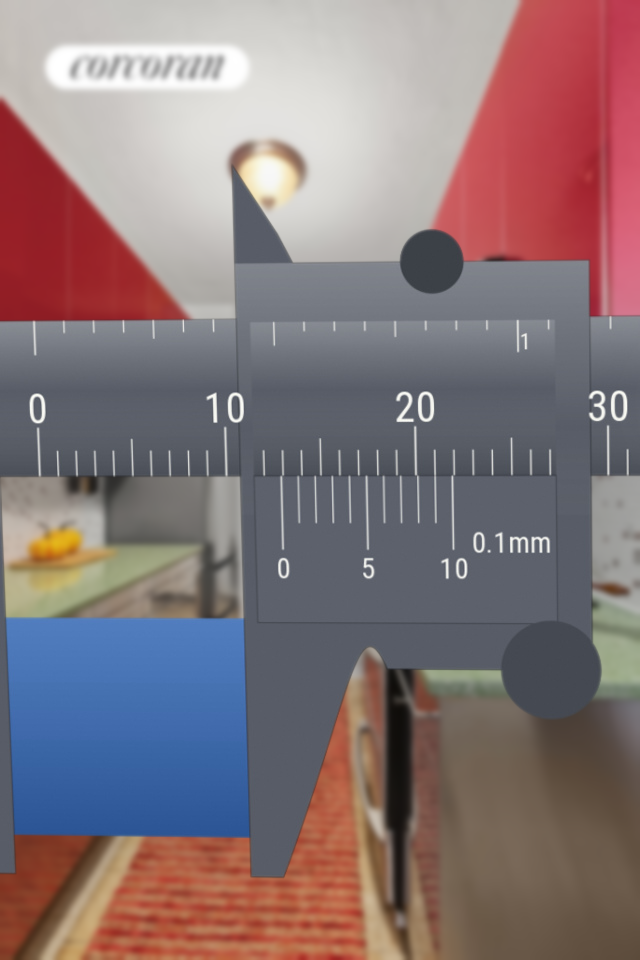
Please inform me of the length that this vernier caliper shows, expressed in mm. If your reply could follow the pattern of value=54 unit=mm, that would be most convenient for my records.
value=12.9 unit=mm
